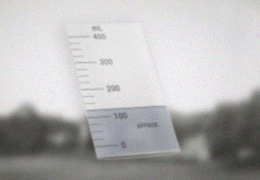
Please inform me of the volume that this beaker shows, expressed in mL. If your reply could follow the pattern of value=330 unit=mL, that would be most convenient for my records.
value=125 unit=mL
